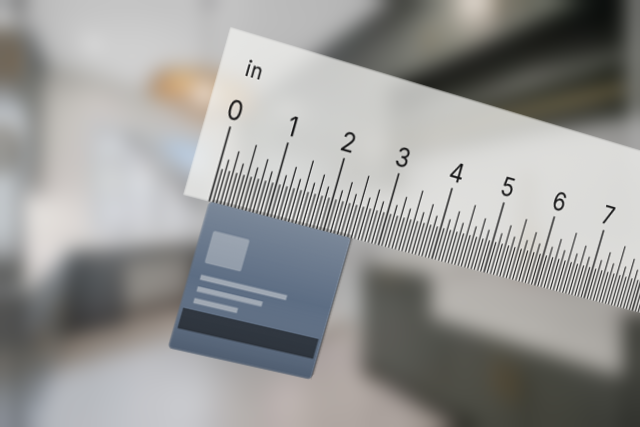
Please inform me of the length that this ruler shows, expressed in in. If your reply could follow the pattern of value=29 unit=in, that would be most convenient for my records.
value=2.5 unit=in
